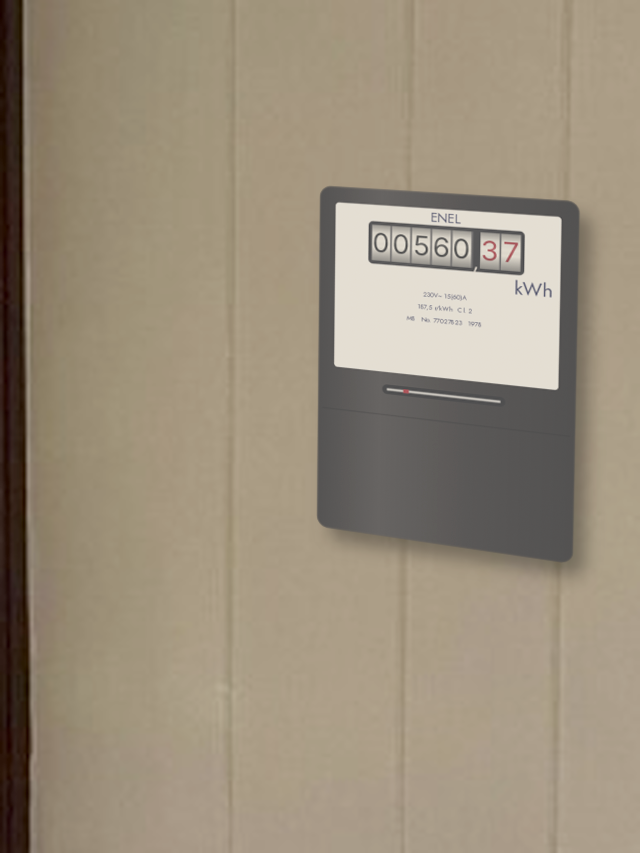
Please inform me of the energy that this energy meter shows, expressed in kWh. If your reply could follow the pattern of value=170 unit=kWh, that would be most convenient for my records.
value=560.37 unit=kWh
